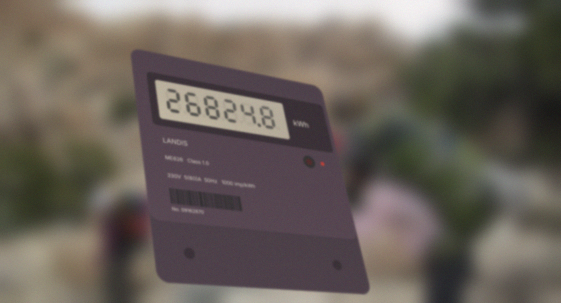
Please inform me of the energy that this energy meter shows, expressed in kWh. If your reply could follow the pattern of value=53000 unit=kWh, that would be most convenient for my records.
value=26824.8 unit=kWh
